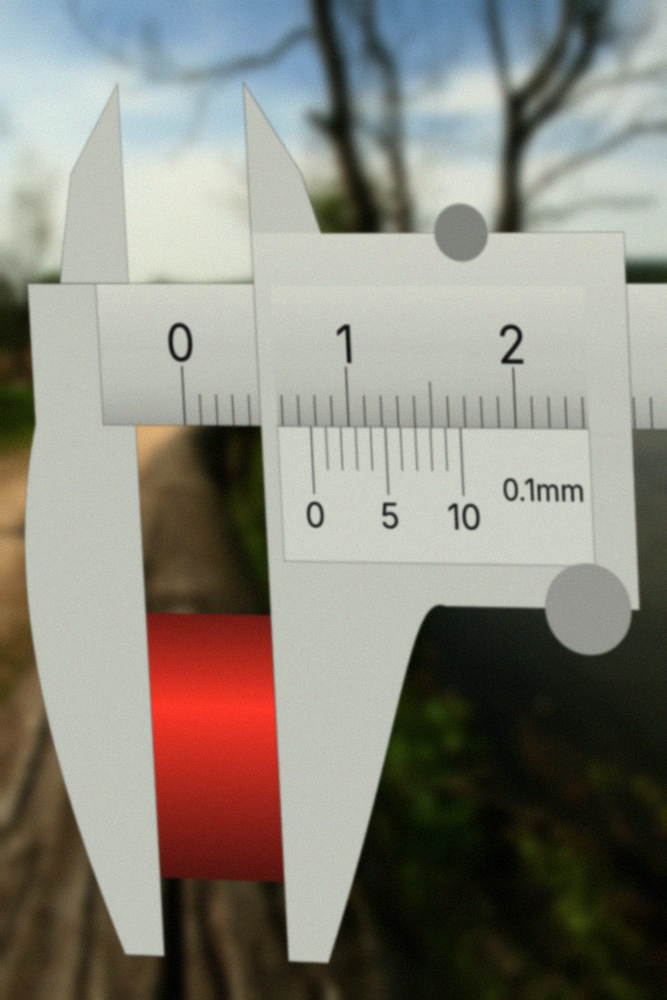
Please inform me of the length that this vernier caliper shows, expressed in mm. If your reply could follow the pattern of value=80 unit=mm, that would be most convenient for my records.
value=7.7 unit=mm
